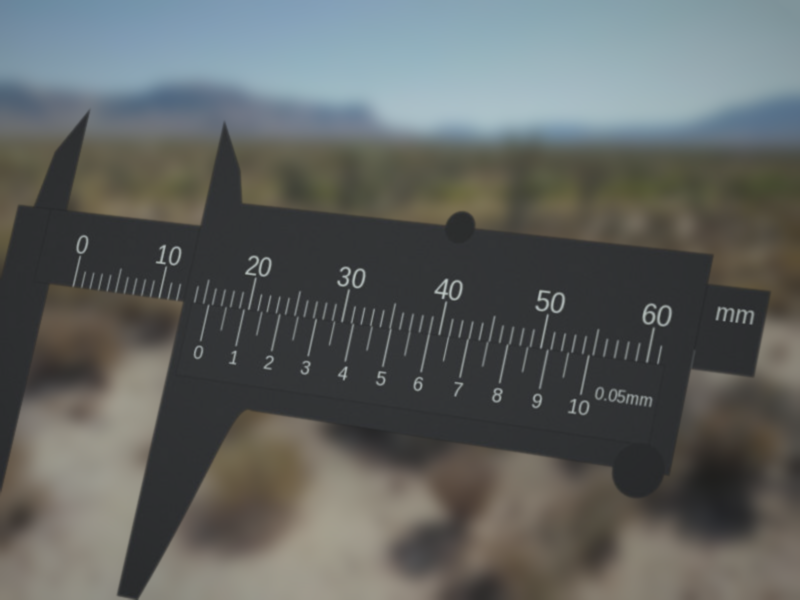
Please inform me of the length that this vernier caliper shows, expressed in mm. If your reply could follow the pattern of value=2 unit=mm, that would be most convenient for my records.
value=15.6 unit=mm
